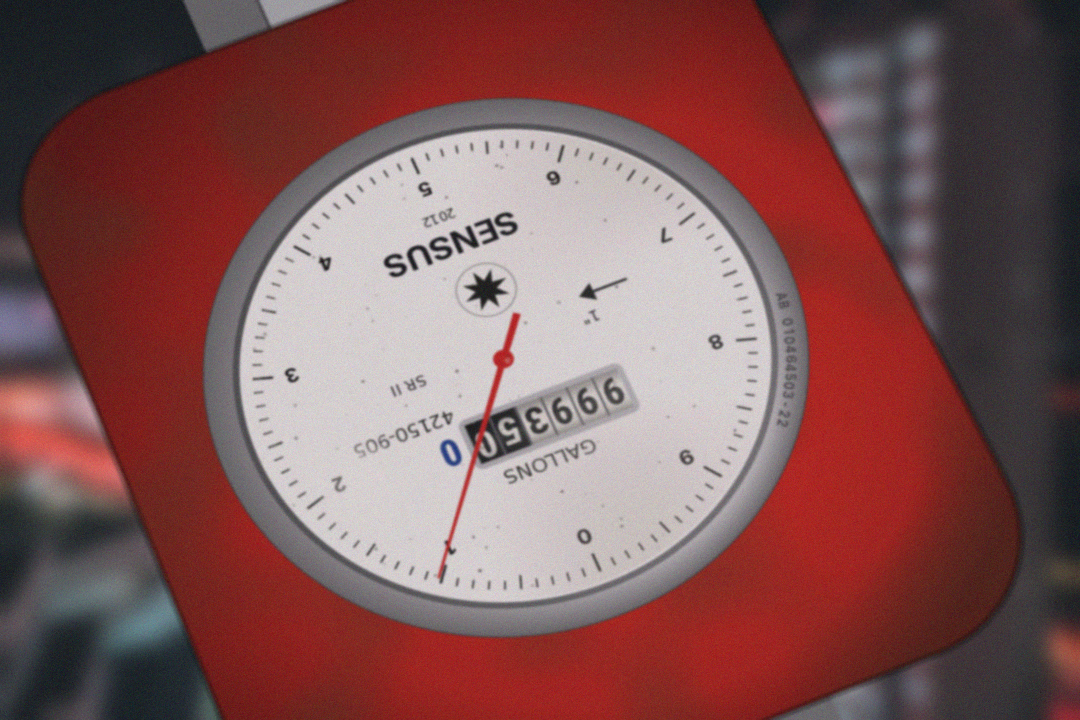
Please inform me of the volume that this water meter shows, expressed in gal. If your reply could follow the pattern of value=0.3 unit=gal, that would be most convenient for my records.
value=9993501.0 unit=gal
